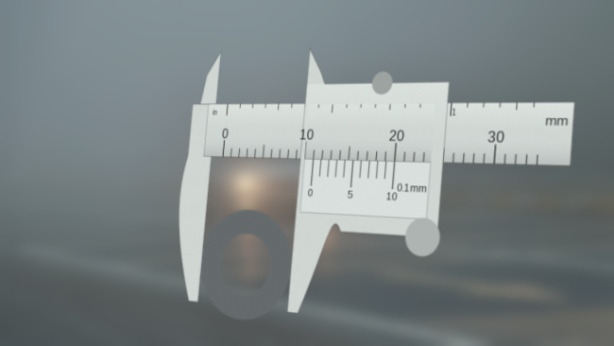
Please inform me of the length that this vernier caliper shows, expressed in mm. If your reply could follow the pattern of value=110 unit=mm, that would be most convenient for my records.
value=11.0 unit=mm
